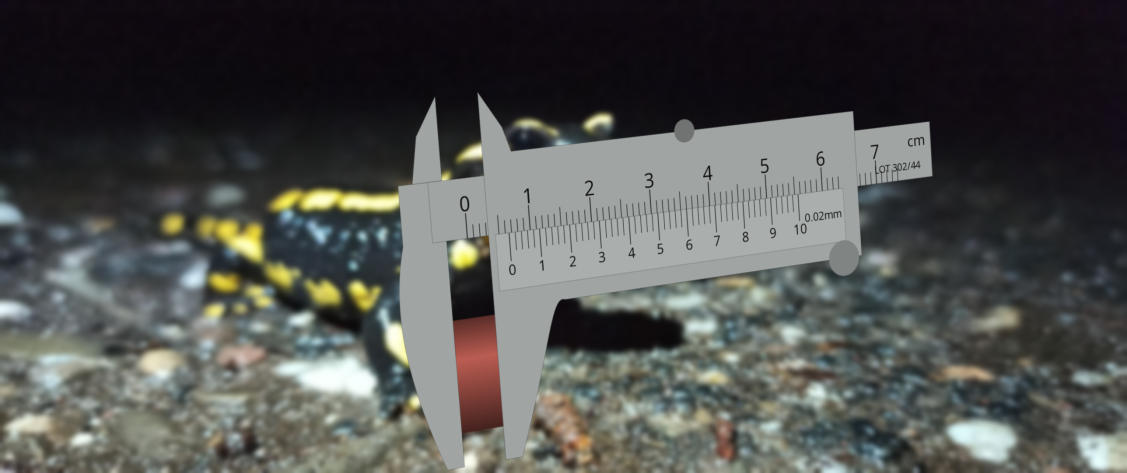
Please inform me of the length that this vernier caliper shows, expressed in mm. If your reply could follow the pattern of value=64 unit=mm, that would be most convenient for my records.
value=6.6 unit=mm
